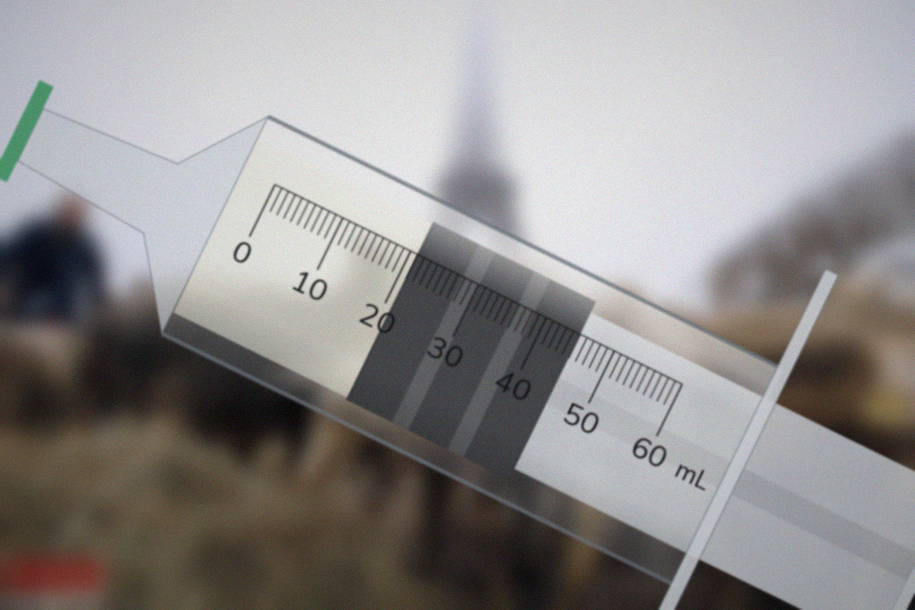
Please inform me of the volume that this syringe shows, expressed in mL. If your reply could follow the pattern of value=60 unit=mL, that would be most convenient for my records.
value=21 unit=mL
